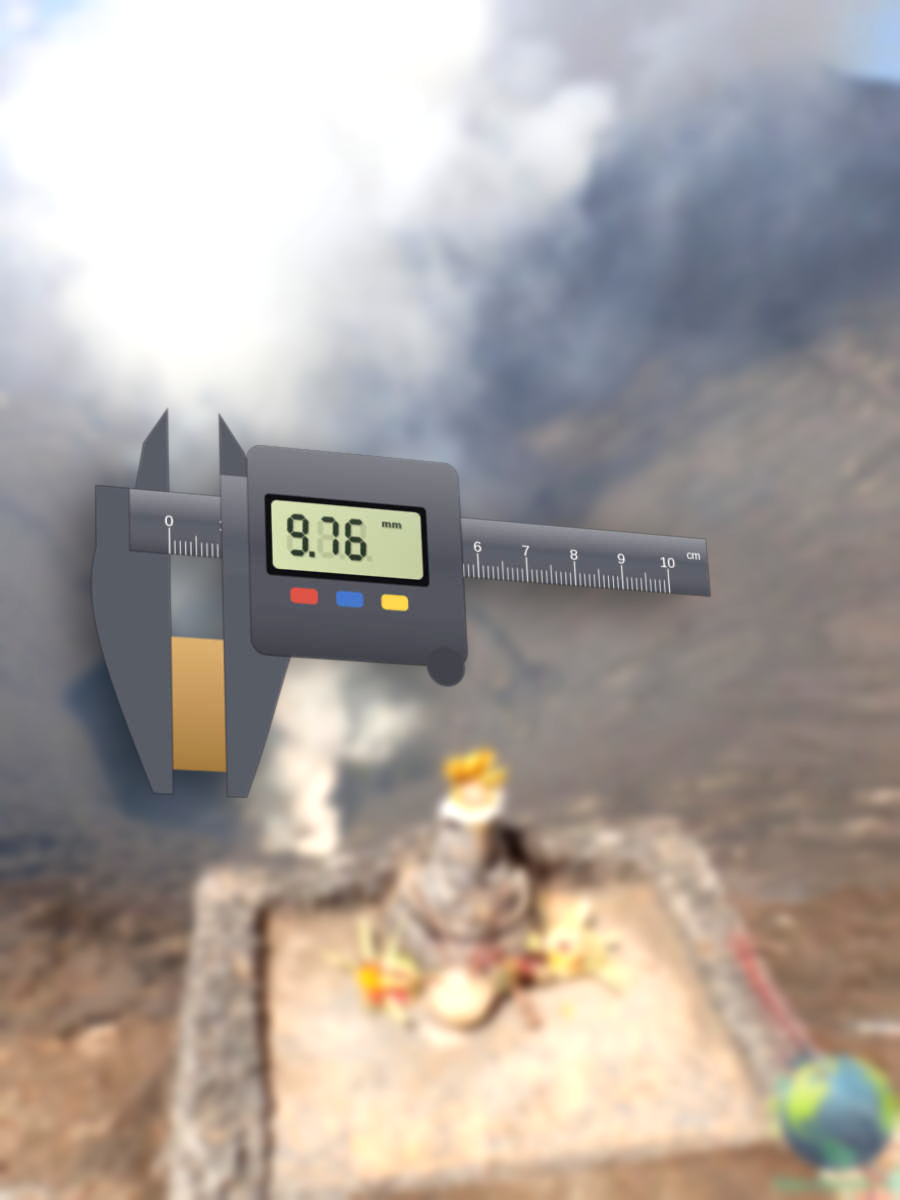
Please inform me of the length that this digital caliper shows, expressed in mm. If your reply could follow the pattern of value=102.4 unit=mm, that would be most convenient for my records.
value=9.76 unit=mm
